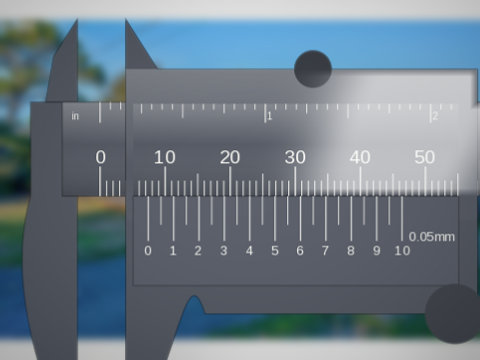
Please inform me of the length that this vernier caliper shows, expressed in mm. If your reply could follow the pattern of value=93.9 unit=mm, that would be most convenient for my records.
value=7.4 unit=mm
